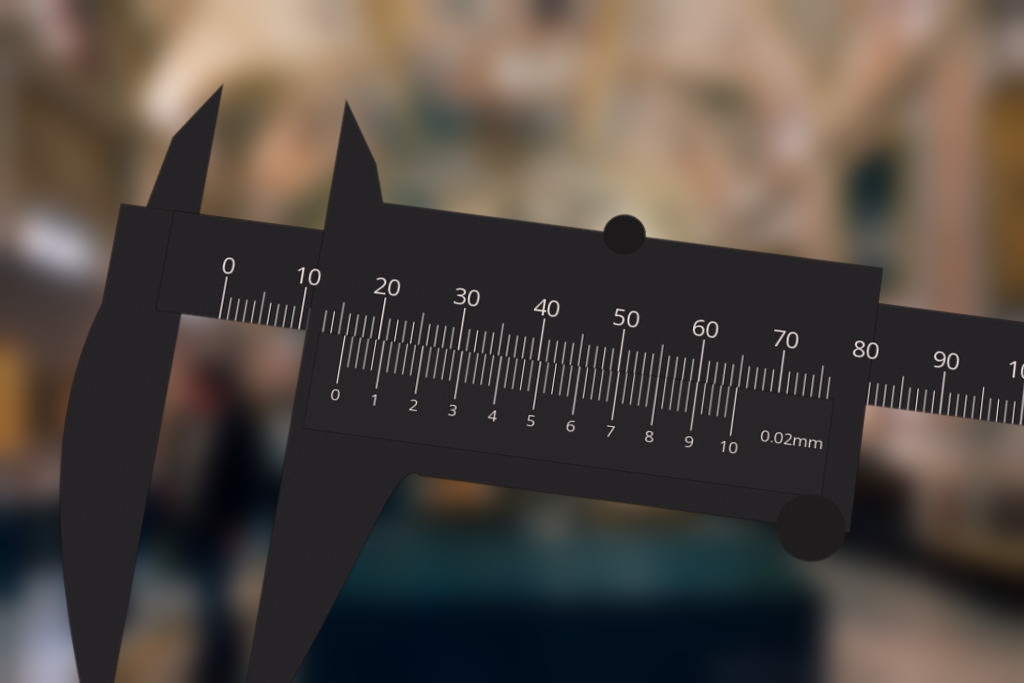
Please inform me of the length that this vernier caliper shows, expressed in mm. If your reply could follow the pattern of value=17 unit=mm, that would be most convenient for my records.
value=15.8 unit=mm
